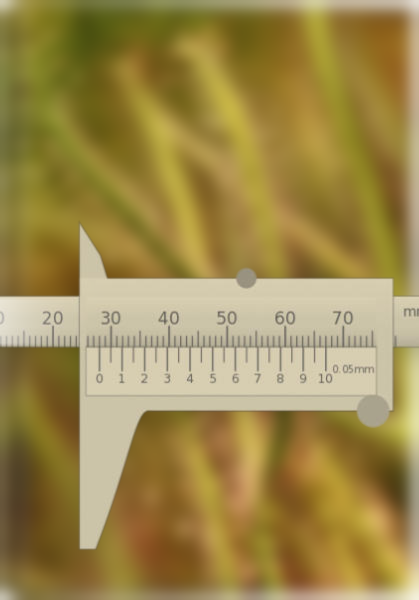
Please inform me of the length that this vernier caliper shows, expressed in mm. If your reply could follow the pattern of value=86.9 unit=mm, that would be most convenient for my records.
value=28.0 unit=mm
